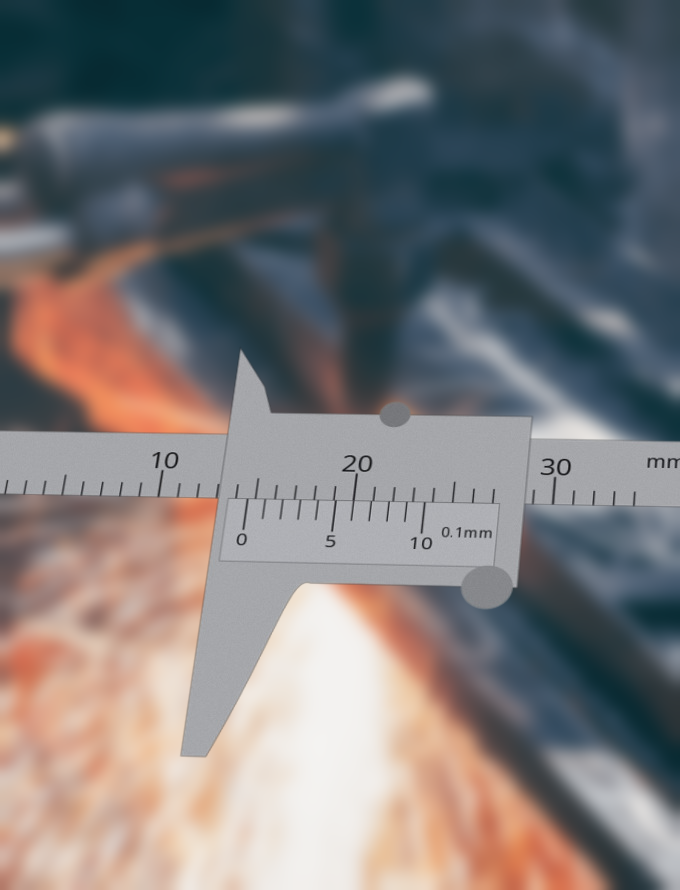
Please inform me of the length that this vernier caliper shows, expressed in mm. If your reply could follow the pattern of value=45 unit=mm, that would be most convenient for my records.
value=14.6 unit=mm
